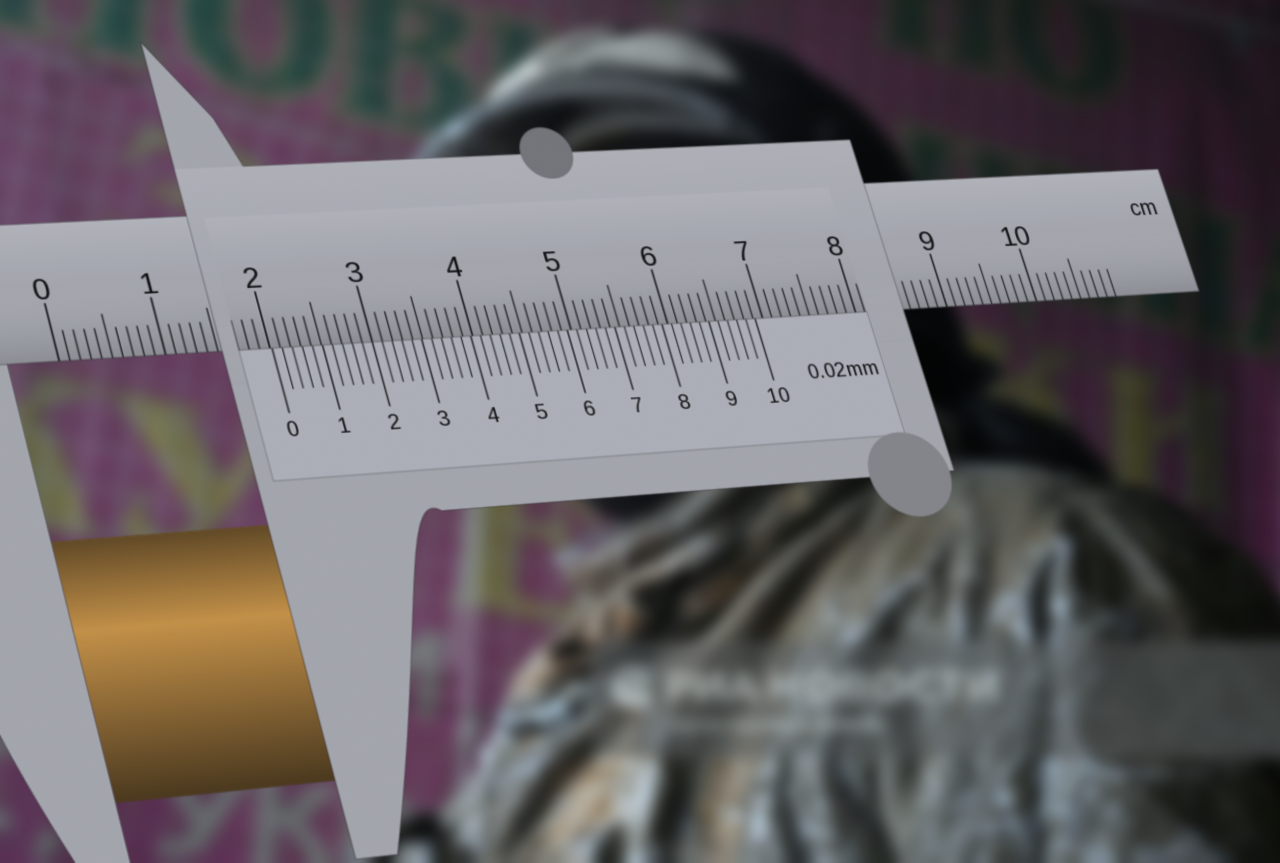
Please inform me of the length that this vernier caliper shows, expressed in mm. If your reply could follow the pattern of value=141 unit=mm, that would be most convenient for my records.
value=20.2 unit=mm
